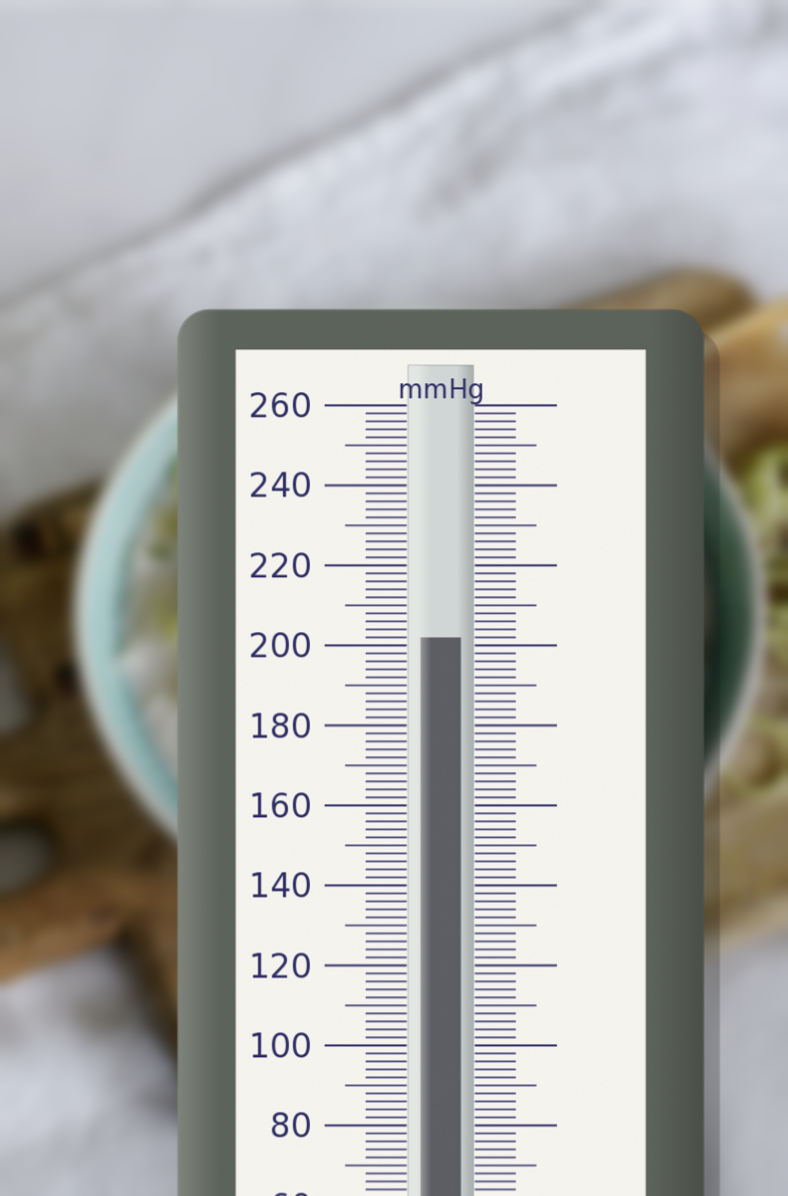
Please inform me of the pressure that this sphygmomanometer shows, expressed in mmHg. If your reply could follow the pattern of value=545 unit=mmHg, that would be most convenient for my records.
value=202 unit=mmHg
